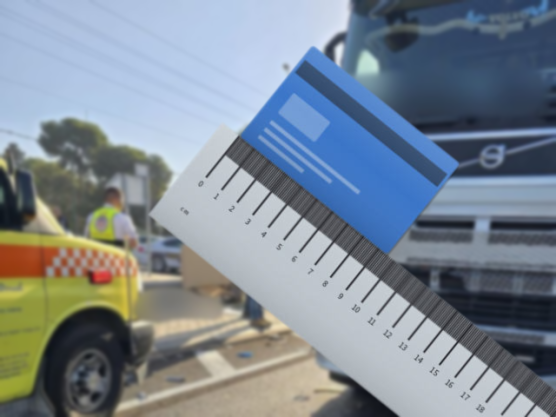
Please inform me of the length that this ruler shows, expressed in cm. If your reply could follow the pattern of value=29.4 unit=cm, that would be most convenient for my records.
value=9.5 unit=cm
